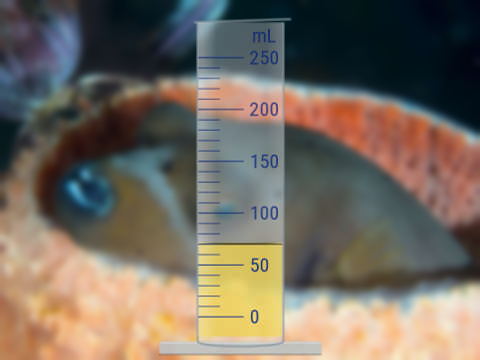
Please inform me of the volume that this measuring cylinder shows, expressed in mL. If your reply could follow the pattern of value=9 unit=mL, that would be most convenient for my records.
value=70 unit=mL
